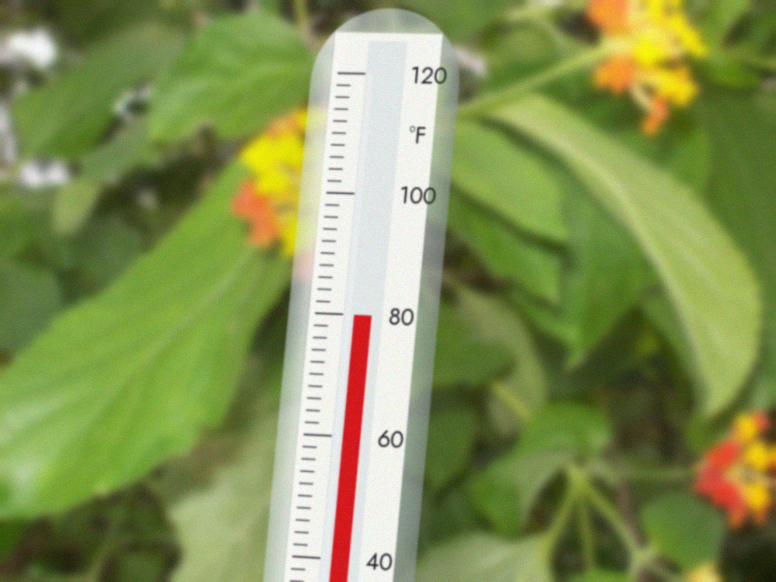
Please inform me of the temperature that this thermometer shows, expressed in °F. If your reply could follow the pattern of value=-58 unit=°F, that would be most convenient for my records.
value=80 unit=°F
